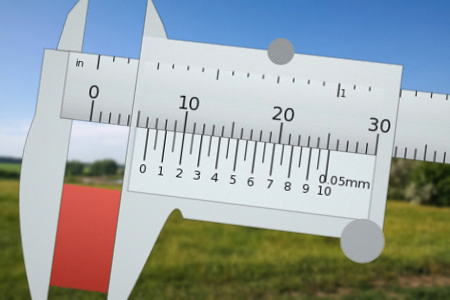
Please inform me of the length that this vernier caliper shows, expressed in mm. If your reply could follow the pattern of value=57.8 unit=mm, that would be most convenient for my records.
value=6.2 unit=mm
